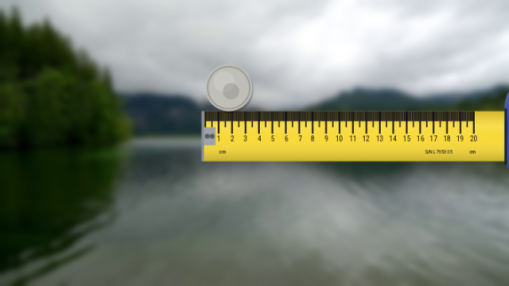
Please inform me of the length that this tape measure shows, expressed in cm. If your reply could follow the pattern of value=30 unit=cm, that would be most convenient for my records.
value=3.5 unit=cm
